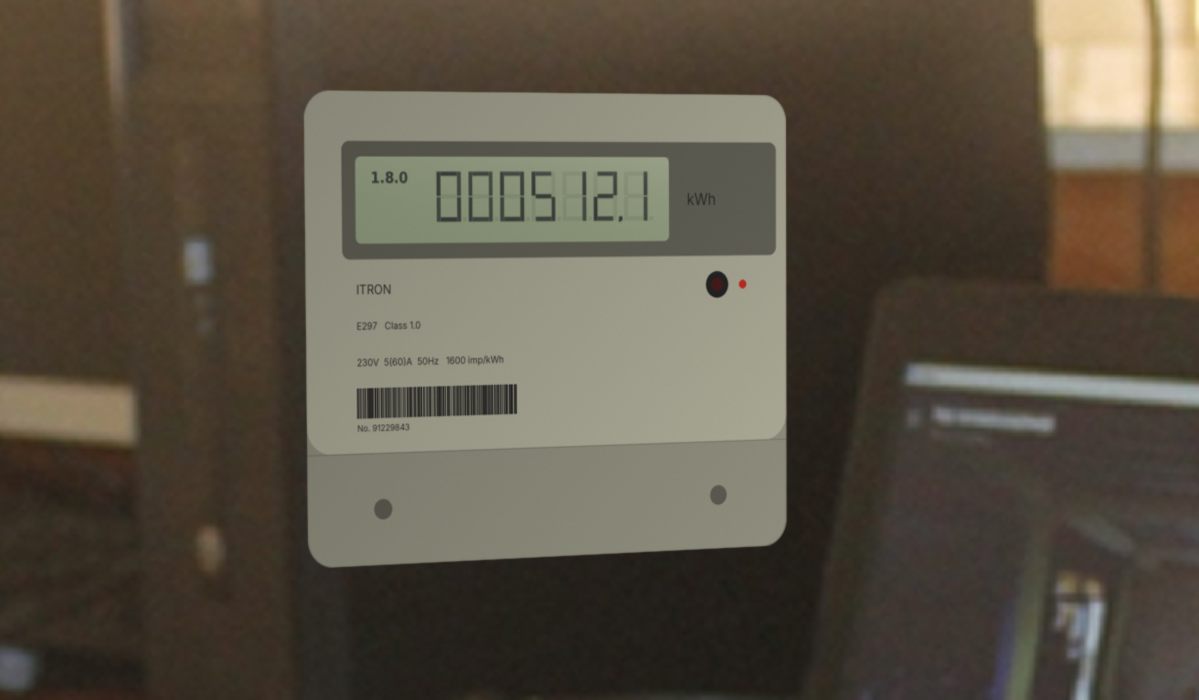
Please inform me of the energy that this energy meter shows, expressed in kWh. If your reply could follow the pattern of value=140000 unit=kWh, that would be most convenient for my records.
value=512.1 unit=kWh
